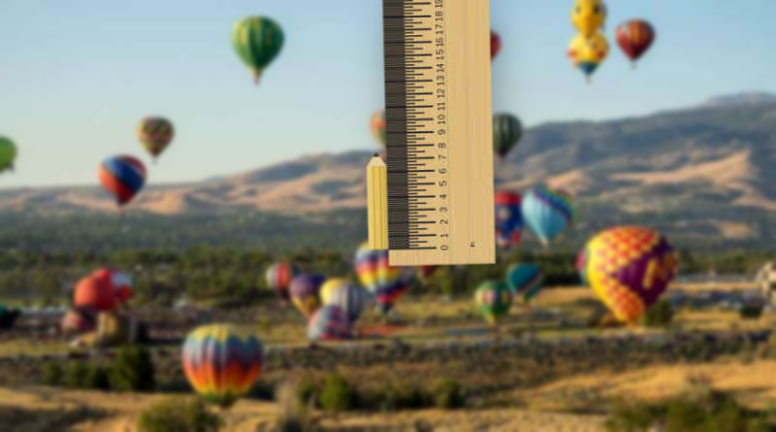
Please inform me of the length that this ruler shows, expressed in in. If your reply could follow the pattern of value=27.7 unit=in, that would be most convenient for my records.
value=7.5 unit=in
